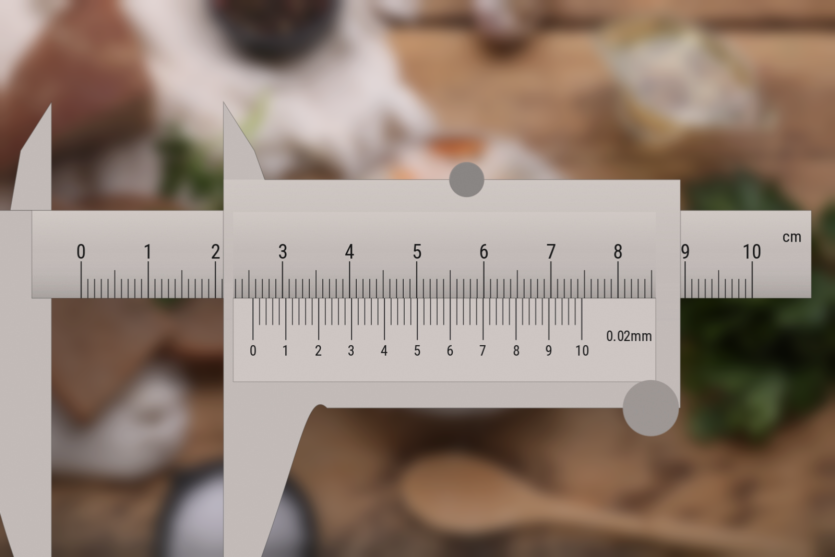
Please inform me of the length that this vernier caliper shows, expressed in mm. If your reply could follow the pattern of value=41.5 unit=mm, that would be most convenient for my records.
value=25.6 unit=mm
